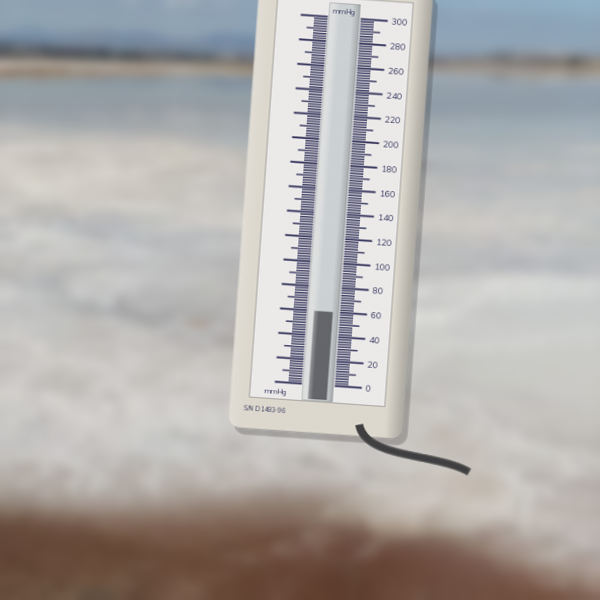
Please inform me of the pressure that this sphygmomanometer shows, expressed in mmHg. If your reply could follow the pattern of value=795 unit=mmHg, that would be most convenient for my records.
value=60 unit=mmHg
